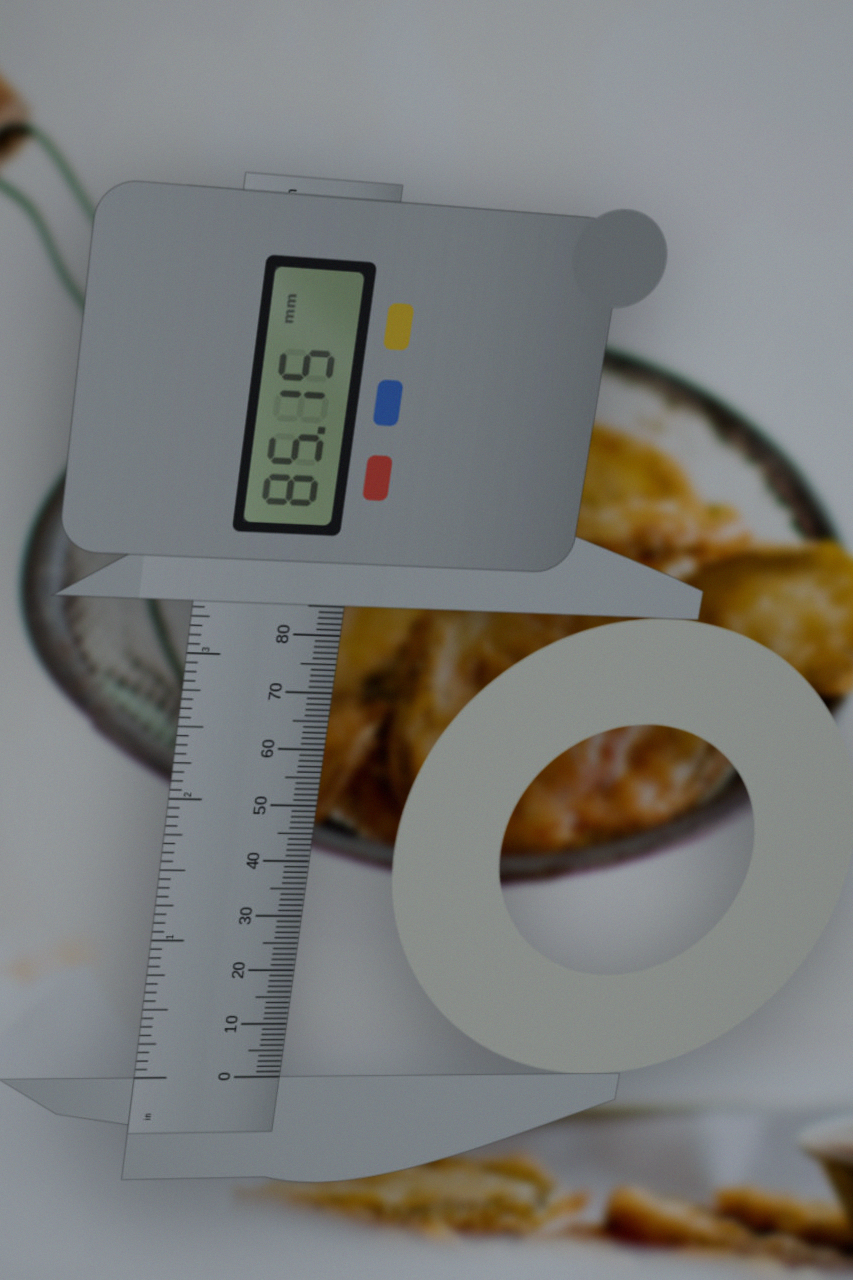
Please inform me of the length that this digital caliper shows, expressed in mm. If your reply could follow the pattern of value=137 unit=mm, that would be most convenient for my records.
value=85.15 unit=mm
